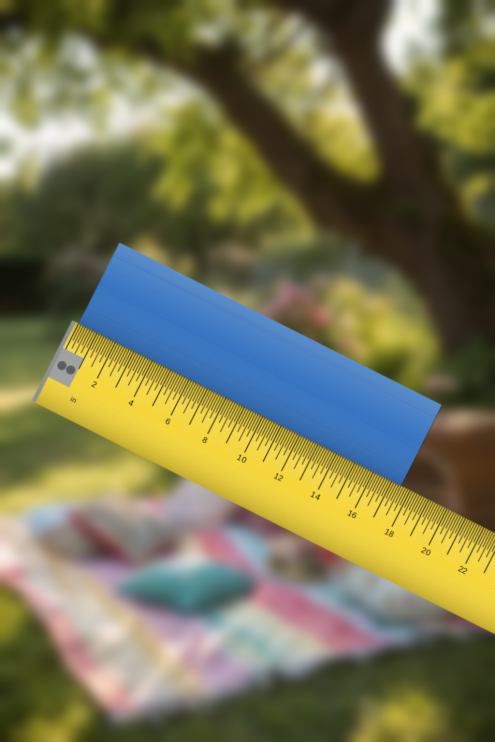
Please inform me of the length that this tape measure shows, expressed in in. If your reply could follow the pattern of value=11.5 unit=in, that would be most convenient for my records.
value=17.5 unit=in
